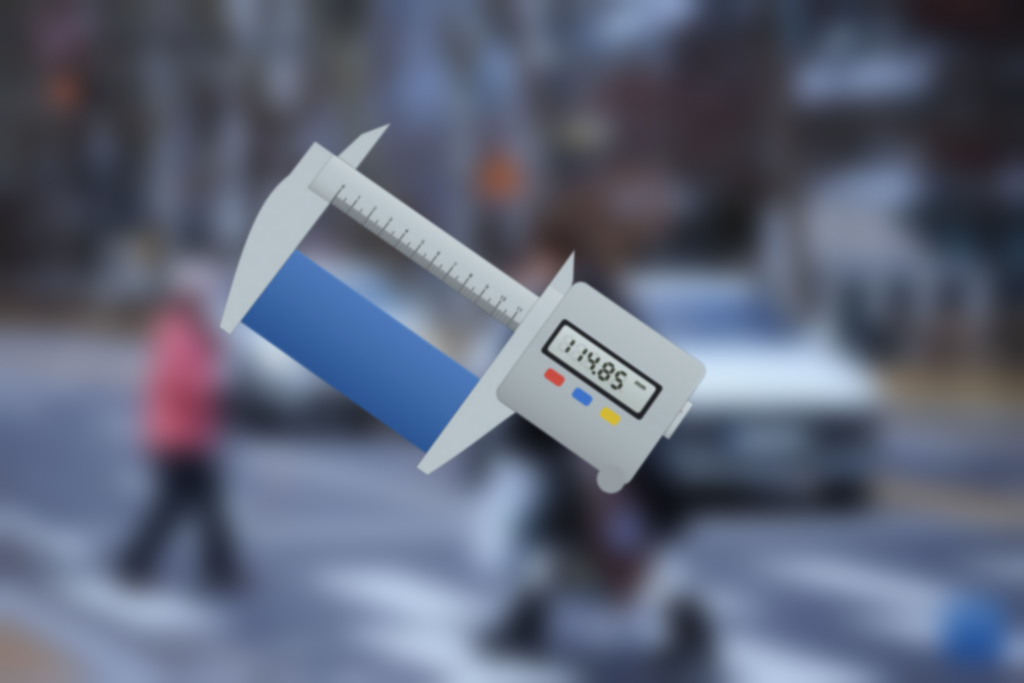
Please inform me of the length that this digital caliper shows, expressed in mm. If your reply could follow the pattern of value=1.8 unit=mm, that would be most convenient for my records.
value=114.85 unit=mm
